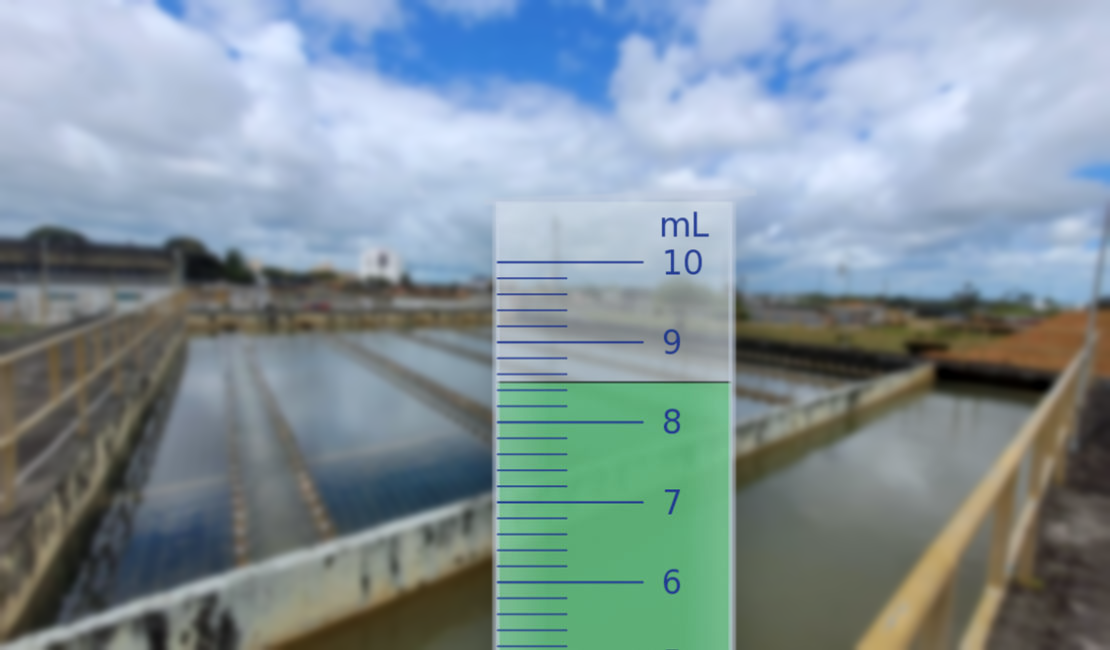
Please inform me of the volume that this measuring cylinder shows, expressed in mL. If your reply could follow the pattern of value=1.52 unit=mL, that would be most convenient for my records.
value=8.5 unit=mL
